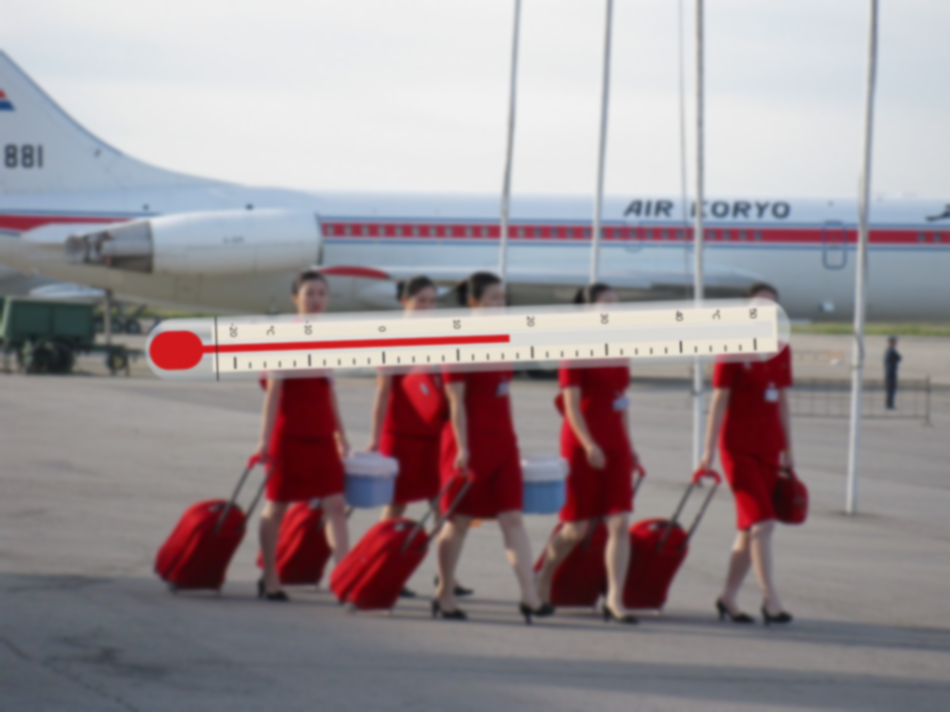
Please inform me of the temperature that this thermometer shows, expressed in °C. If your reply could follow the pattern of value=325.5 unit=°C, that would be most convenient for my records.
value=17 unit=°C
